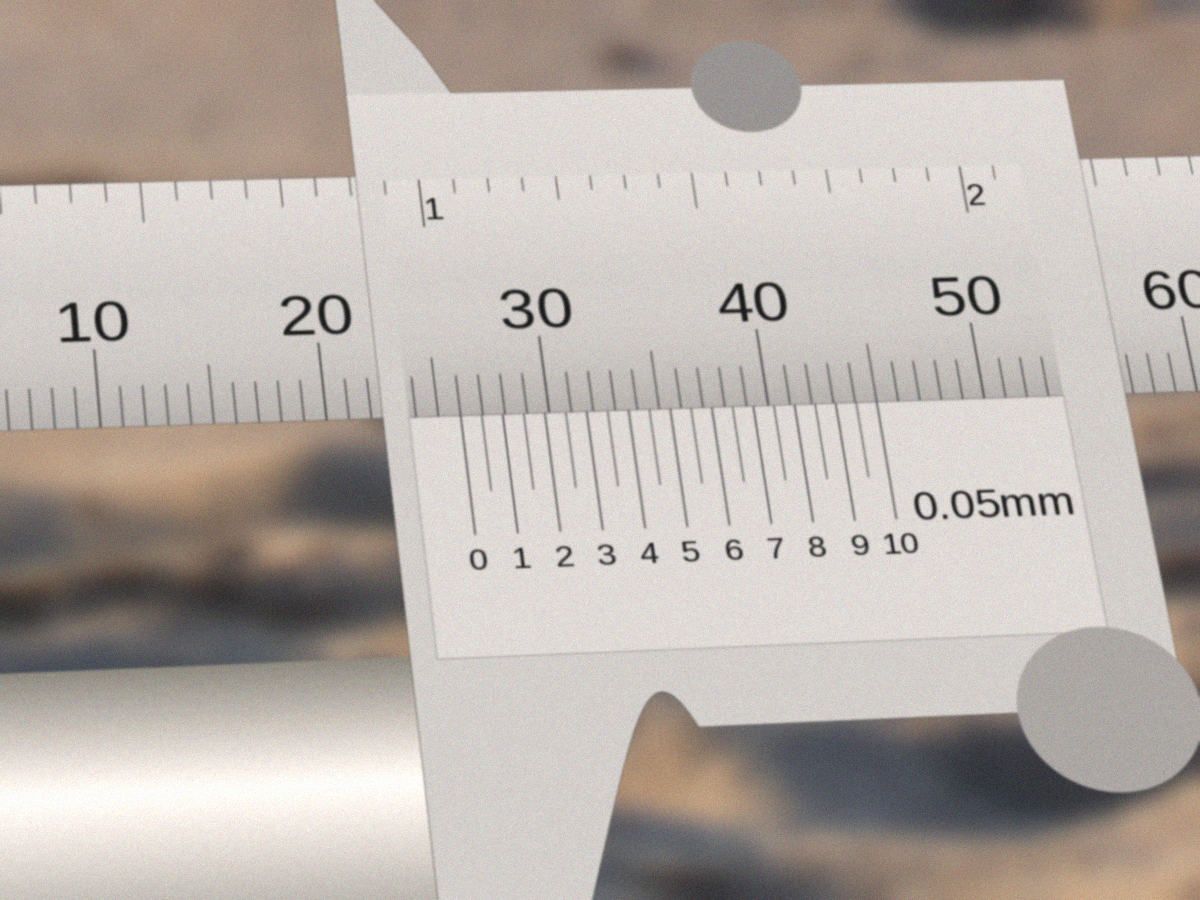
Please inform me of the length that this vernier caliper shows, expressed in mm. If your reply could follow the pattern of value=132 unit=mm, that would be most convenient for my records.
value=26.0 unit=mm
